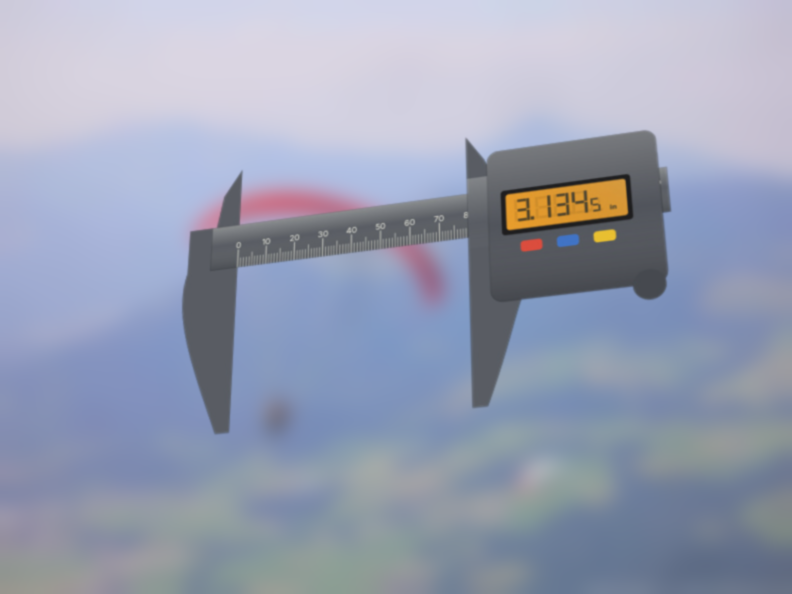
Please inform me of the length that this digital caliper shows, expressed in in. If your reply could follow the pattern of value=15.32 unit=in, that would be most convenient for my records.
value=3.1345 unit=in
